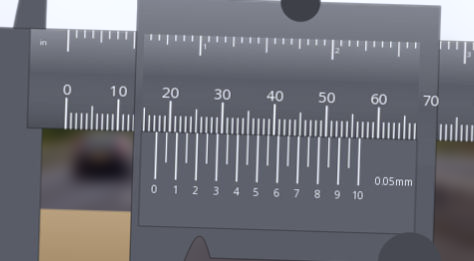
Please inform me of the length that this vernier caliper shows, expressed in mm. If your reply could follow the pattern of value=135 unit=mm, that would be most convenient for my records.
value=17.5 unit=mm
